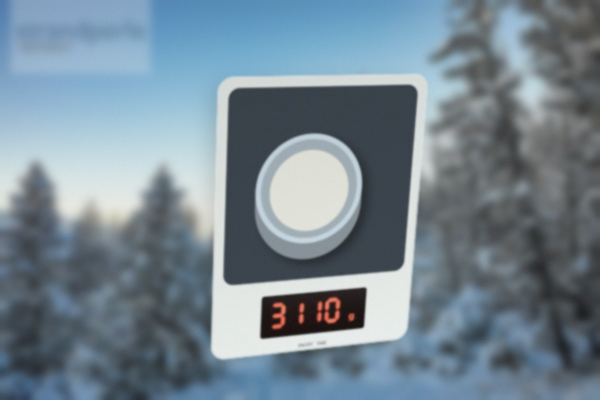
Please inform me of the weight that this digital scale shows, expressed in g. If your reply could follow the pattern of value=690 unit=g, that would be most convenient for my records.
value=3110 unit=g
